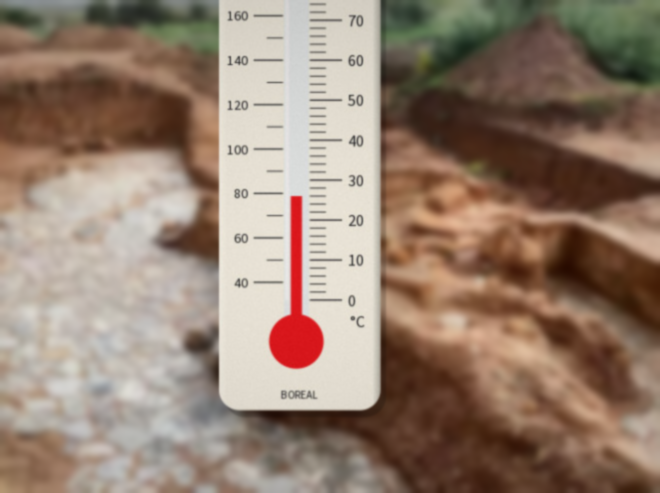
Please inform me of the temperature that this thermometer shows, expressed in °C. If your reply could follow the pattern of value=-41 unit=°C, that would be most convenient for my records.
value=26 unit=°C
